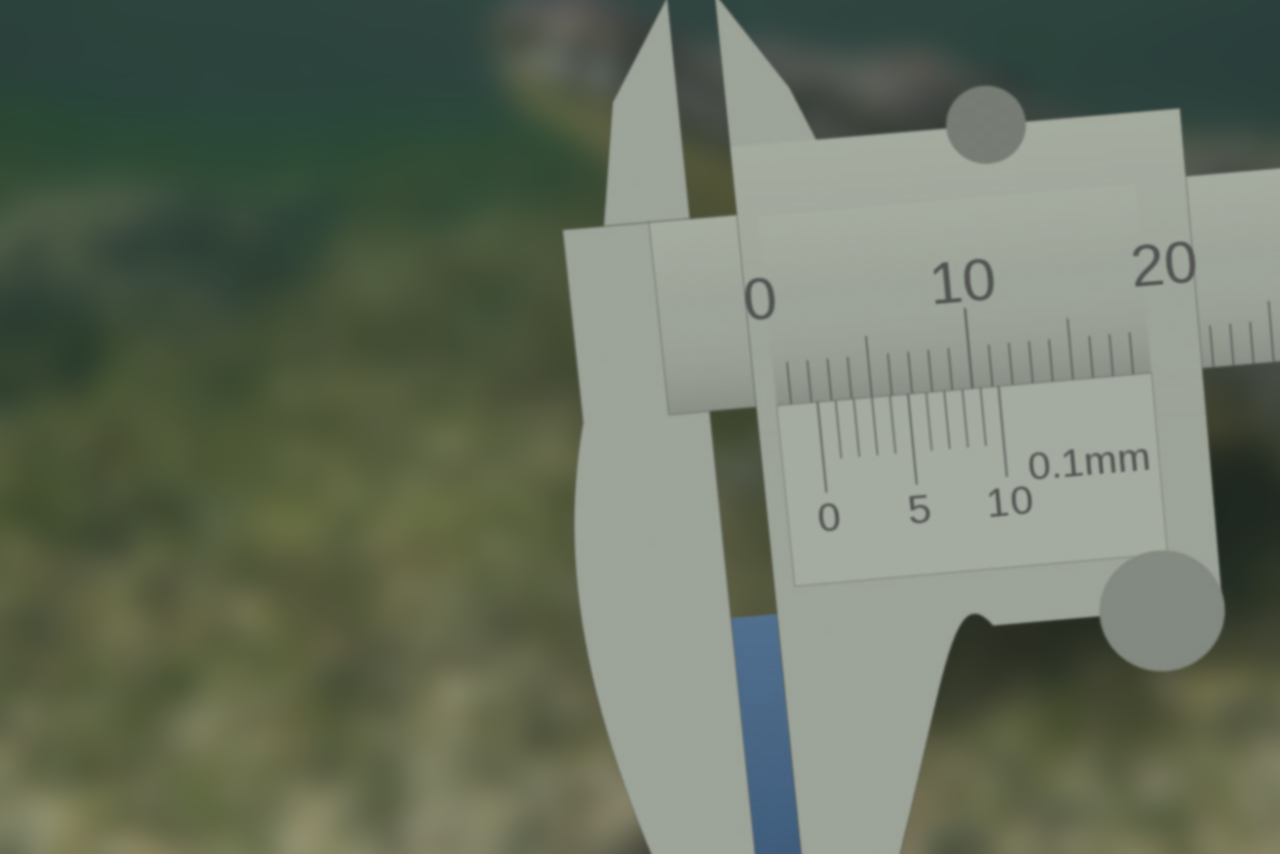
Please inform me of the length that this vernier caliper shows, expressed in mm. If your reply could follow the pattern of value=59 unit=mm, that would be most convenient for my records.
value=2.3 unit=mm
